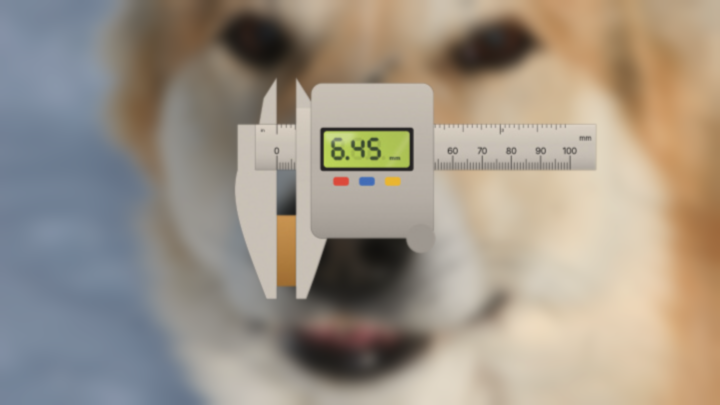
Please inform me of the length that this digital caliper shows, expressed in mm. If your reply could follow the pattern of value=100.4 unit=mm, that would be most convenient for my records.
value=6.45 unit=mm
